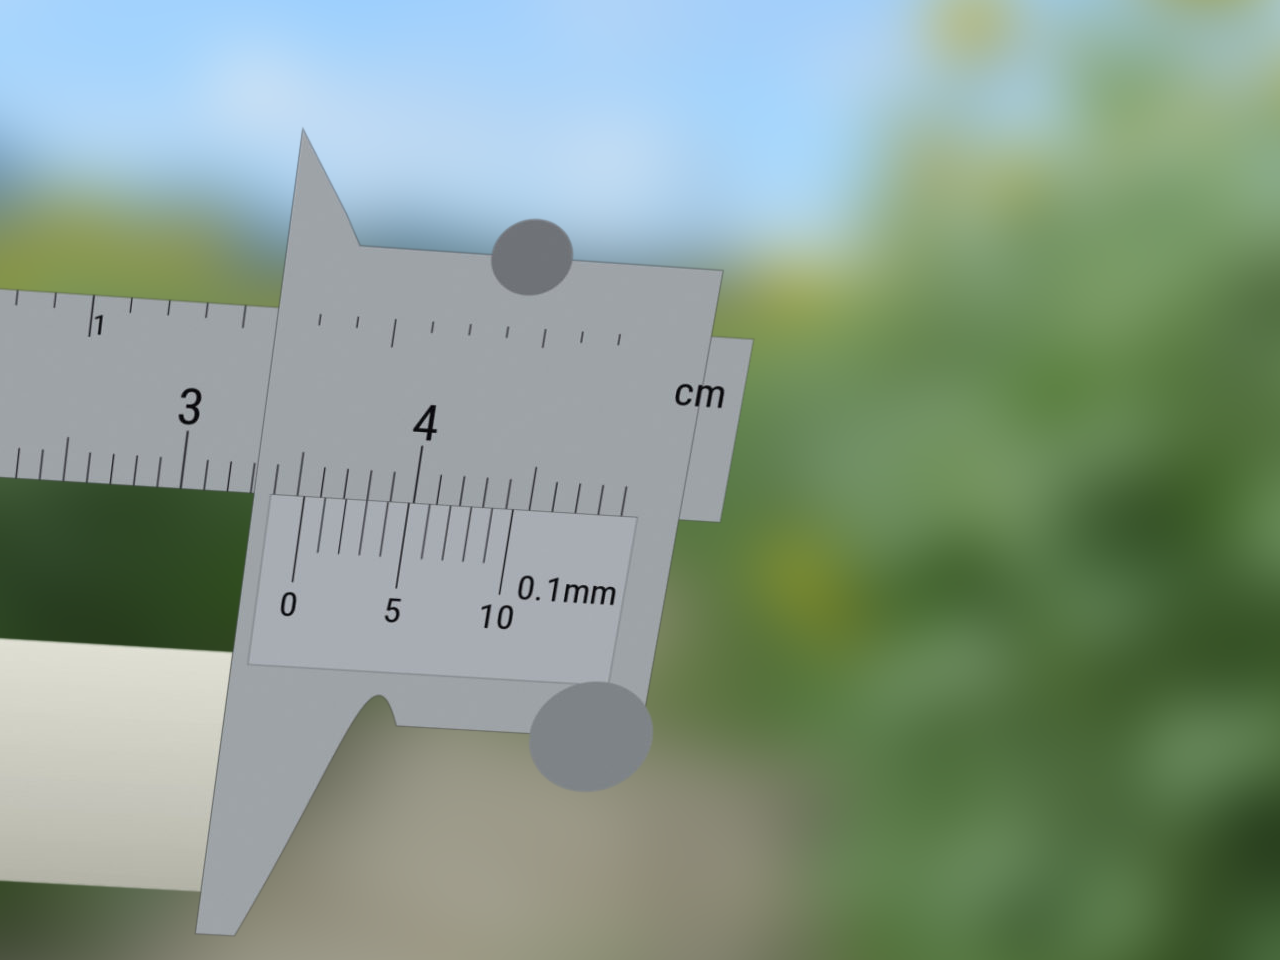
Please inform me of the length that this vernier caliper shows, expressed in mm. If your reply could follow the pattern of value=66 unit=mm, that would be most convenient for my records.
value=35.3 unit=mm
